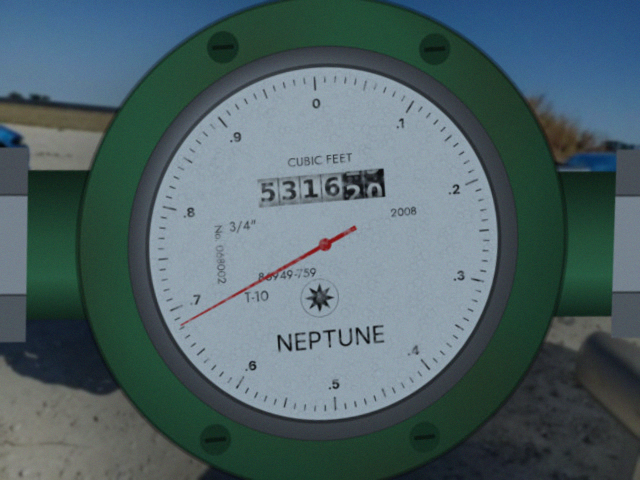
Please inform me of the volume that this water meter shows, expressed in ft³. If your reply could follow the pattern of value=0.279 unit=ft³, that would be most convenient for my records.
value=531619.68 unit=ft³
